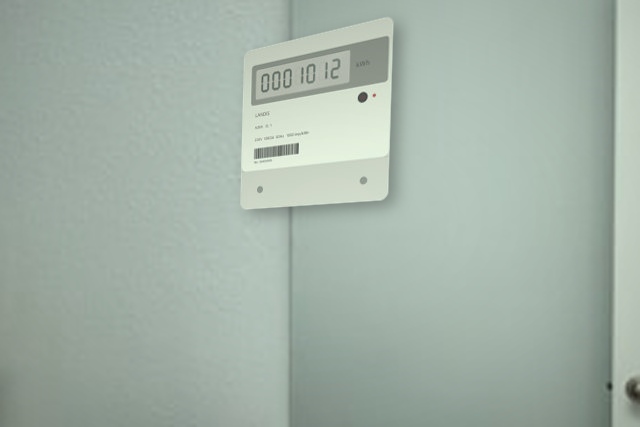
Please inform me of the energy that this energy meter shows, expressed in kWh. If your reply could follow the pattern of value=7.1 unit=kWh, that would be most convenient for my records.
value=1012 unit=kWh
